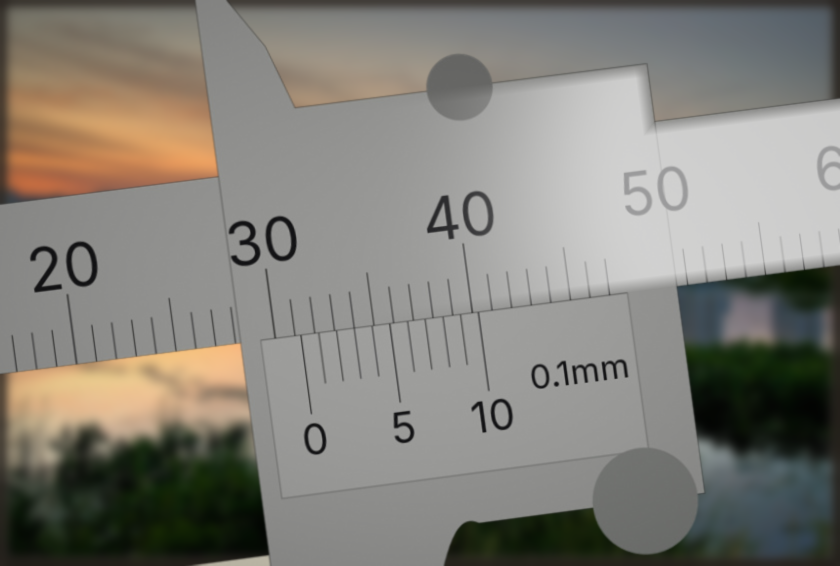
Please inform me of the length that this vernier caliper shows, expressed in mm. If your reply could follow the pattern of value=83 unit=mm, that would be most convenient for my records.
value=31.3 unit=mm
